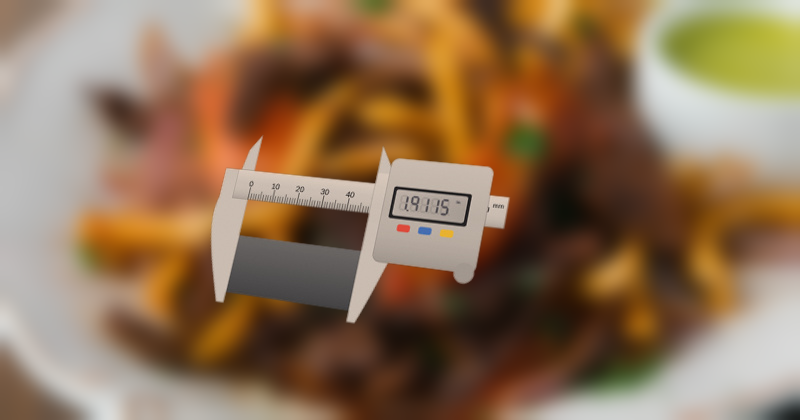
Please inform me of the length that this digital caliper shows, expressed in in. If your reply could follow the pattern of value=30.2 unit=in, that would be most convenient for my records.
value=1.9115 unit=in
